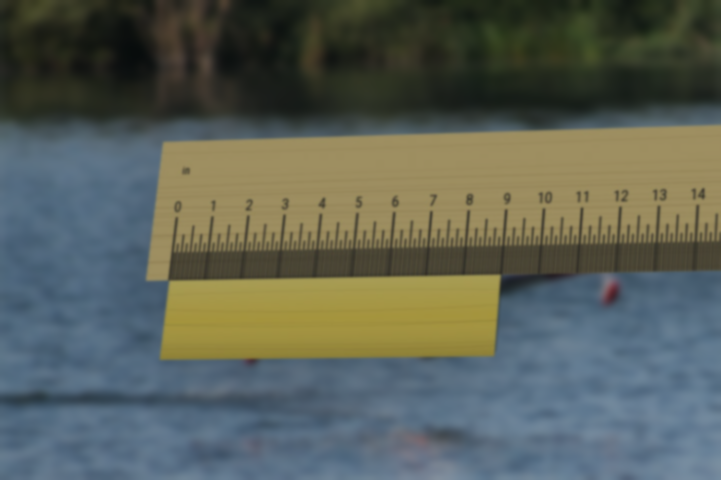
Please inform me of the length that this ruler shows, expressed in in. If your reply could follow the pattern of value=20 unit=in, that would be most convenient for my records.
value=9 unit=in
